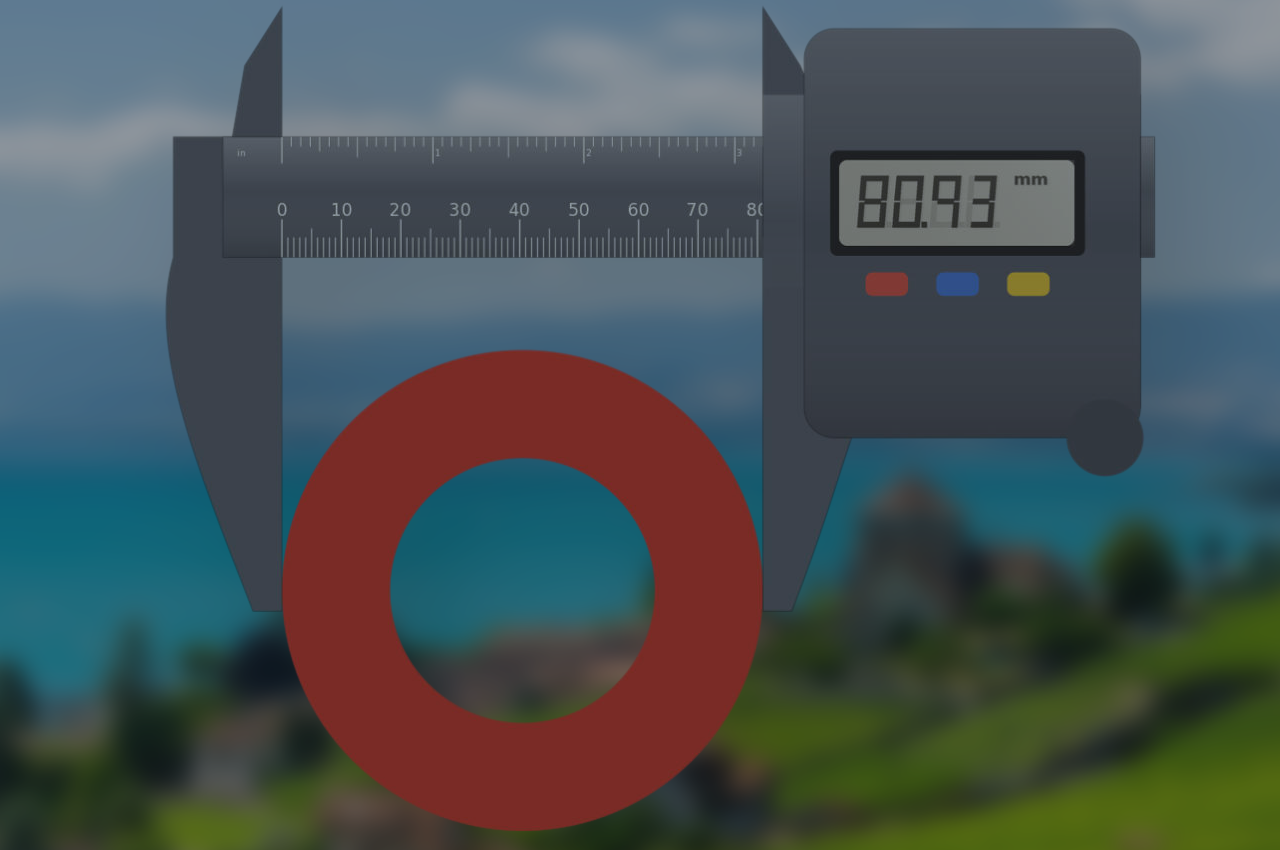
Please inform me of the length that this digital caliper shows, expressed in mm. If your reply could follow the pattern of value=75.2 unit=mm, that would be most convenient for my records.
value=80.93 unit=mm
